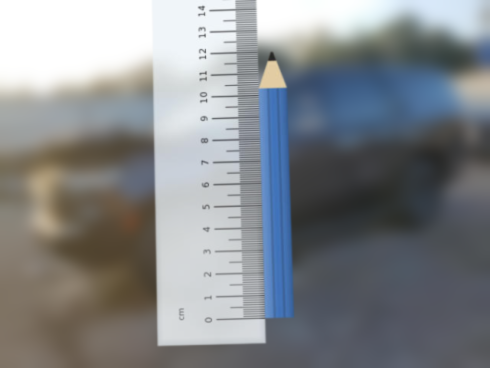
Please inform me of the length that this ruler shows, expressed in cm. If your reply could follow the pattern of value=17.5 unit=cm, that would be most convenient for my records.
value=12 unit=cm
